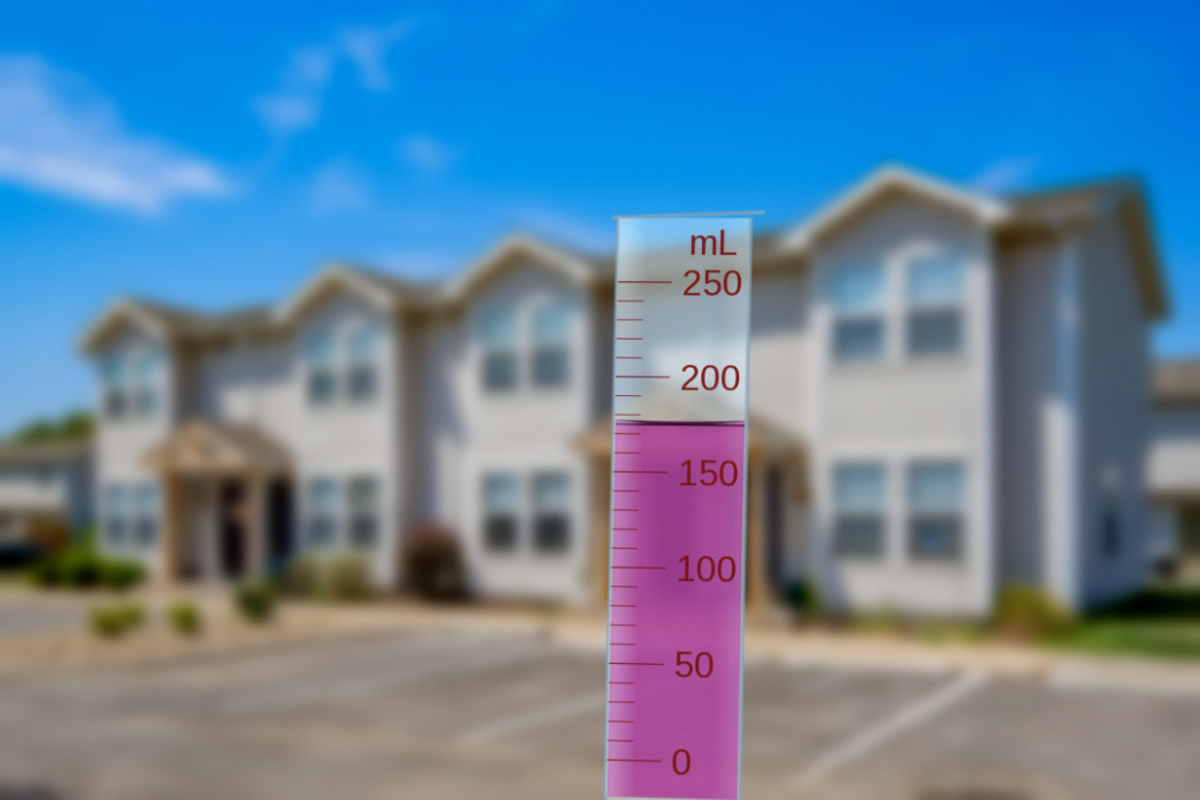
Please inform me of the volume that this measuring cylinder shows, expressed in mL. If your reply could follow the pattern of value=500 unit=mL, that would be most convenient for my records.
value=175 unit=mL
